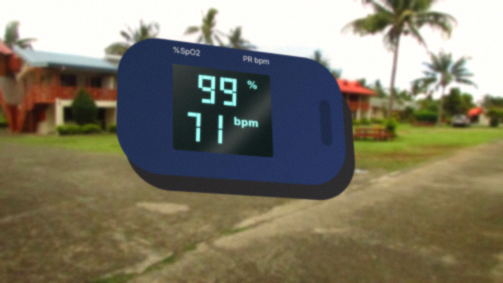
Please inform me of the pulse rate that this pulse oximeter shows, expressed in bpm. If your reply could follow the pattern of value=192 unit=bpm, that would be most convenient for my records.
value=71 unit=bpm
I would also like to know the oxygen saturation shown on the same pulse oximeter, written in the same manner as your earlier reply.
value=99 unit=%
